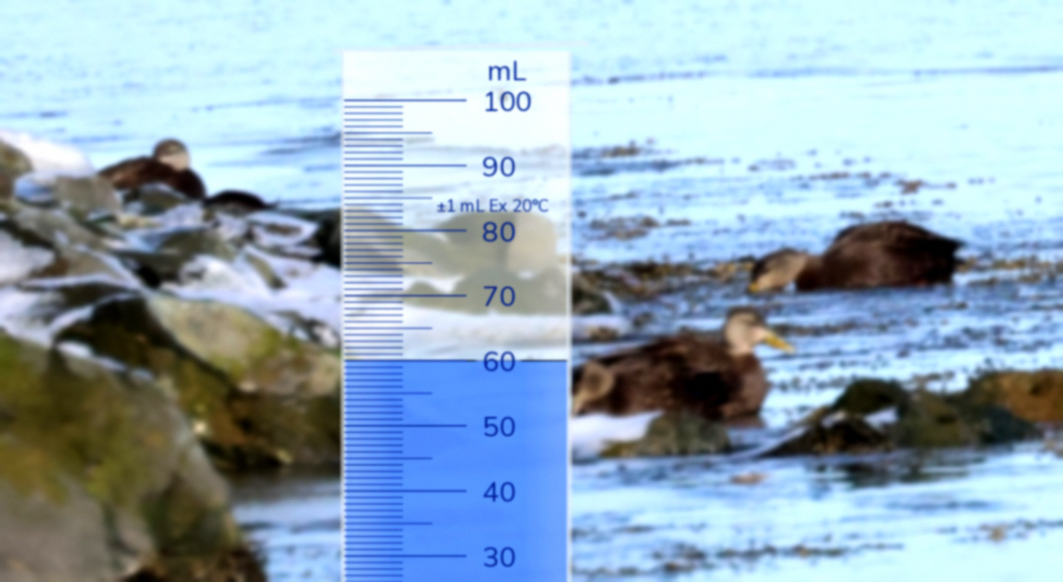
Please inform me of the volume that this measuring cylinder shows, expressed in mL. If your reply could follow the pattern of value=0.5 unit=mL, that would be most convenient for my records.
value=60 unit=mL
